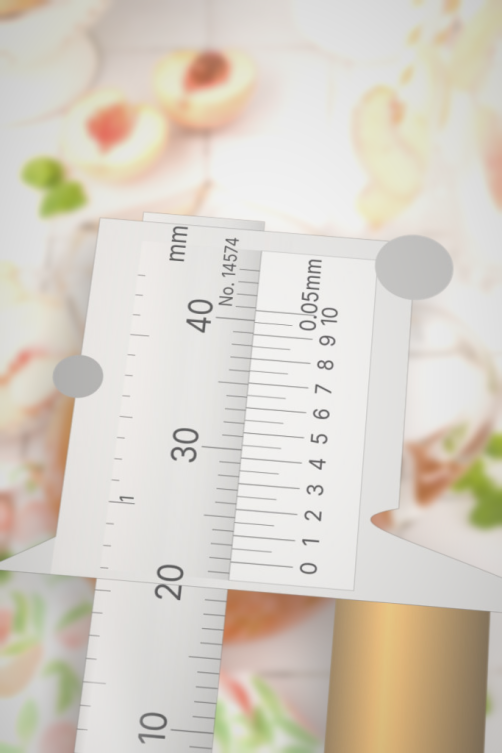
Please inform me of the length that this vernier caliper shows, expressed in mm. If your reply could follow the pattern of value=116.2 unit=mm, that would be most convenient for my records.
value=21.8 unit=mm
